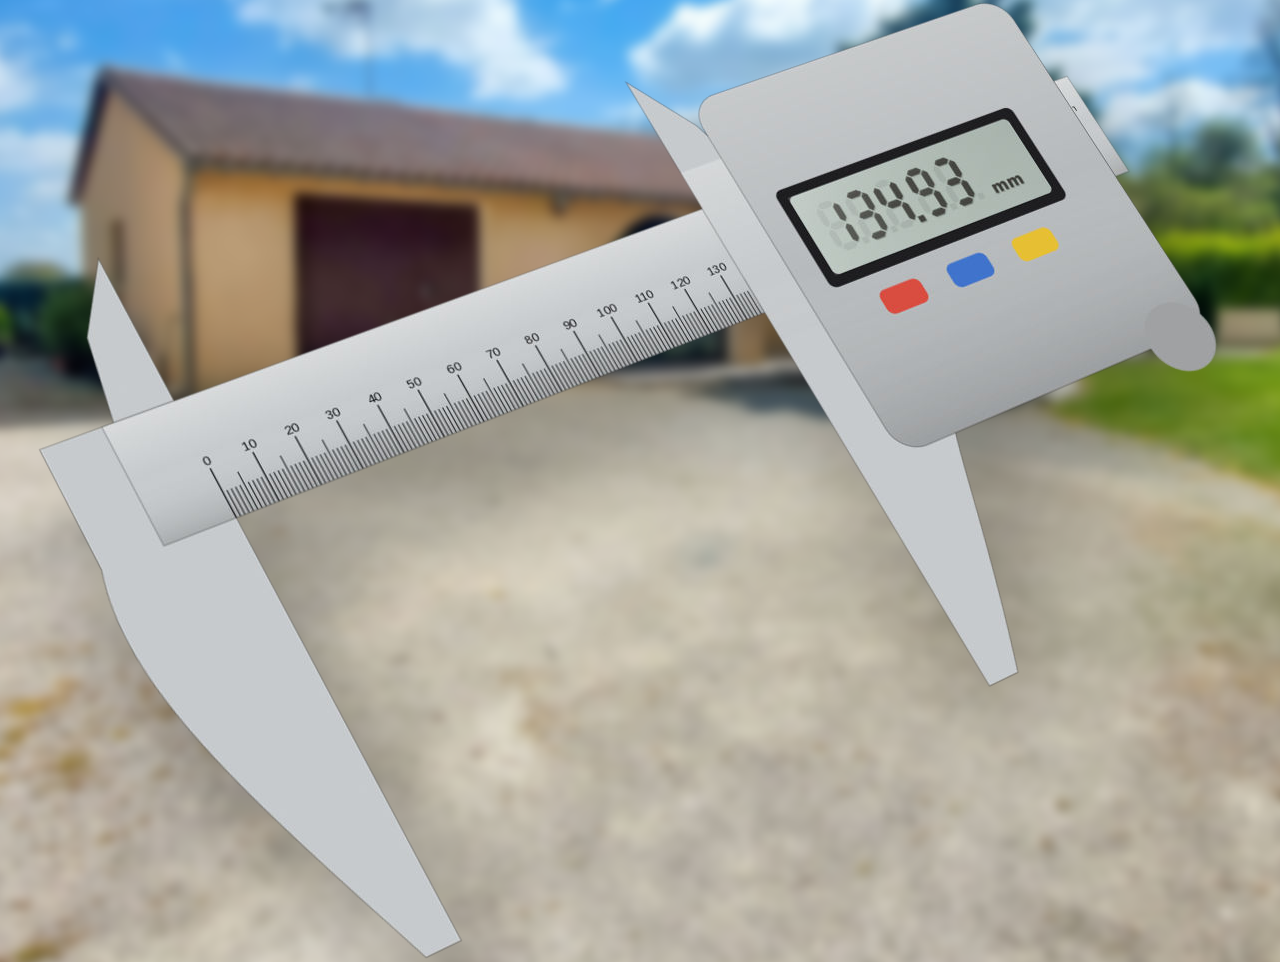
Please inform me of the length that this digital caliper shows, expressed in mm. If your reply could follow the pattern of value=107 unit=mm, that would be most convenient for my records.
value=134.93 unit=mm
